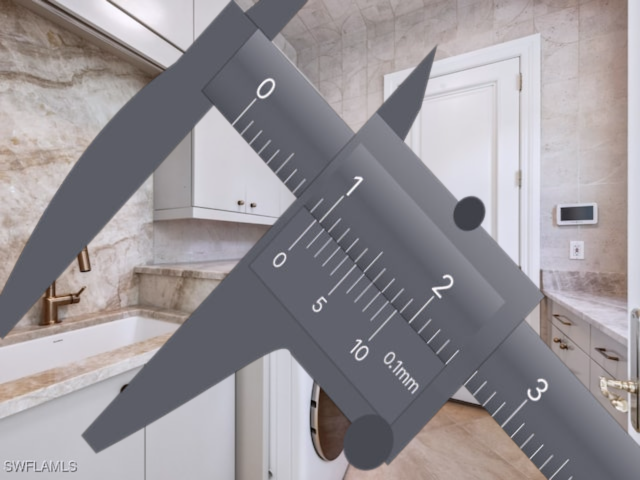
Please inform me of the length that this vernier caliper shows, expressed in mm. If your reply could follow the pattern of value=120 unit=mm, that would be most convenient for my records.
value=9.7 unit=mm
